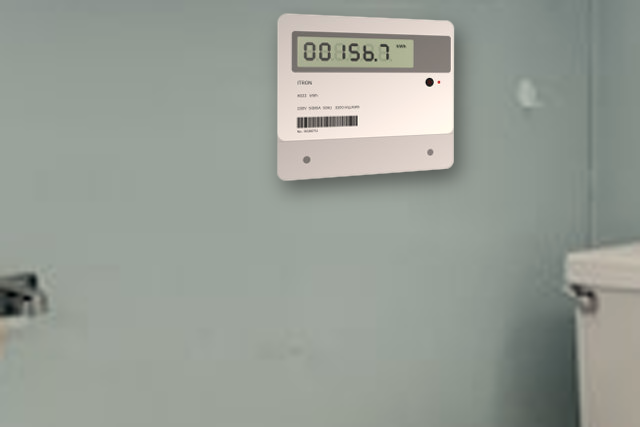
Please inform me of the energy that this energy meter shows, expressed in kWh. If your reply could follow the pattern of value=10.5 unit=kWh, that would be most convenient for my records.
value=156.7 unit=kWh
